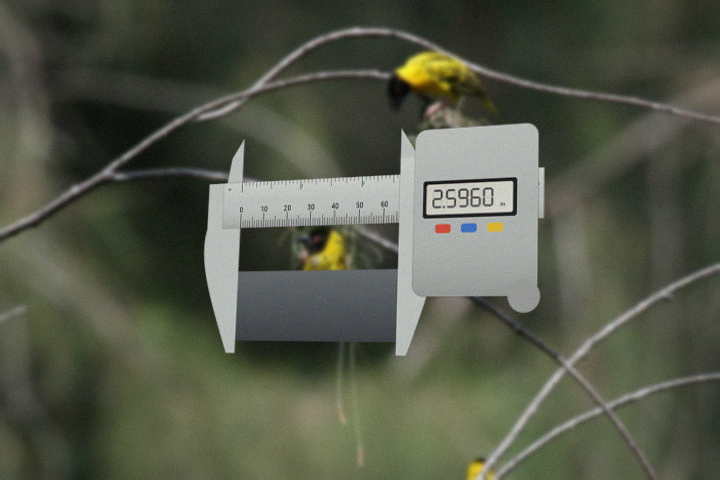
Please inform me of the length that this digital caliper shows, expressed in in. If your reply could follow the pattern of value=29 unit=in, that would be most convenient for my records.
value=2.5960 unit=in
